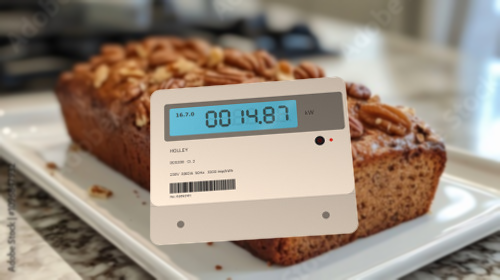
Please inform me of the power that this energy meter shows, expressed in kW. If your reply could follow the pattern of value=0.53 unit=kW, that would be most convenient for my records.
value=14.87 unit=kW
